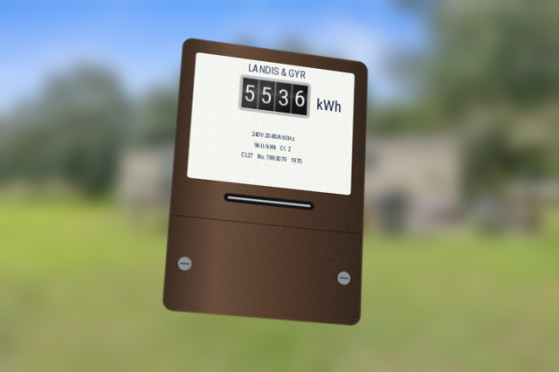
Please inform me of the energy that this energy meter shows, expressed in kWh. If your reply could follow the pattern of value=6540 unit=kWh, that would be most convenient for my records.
value=5536 unit=kWh
